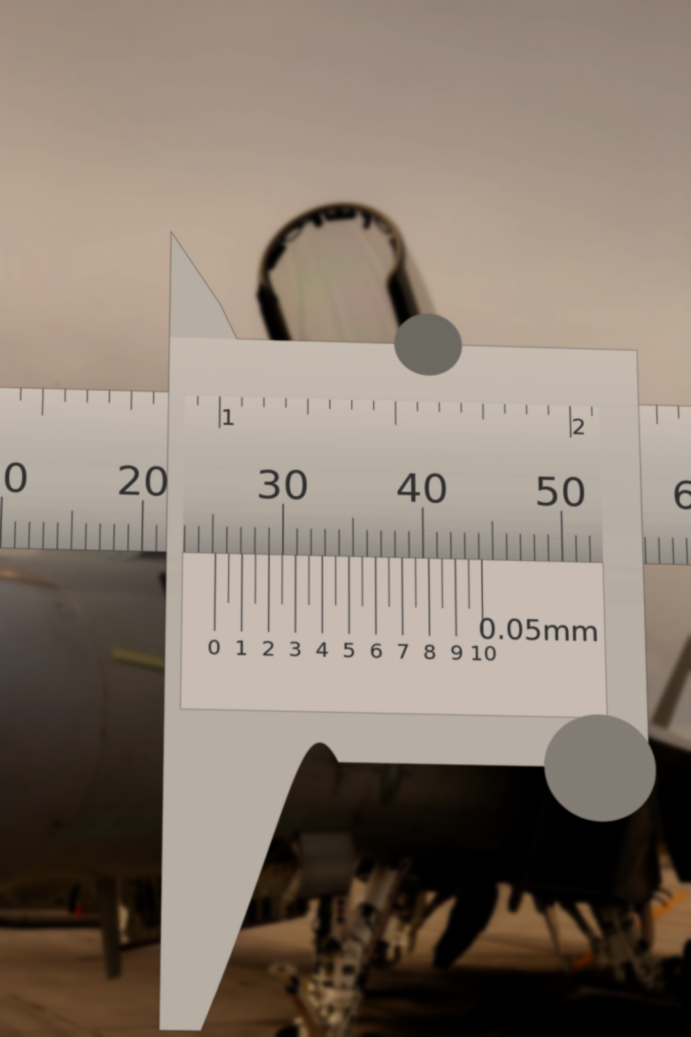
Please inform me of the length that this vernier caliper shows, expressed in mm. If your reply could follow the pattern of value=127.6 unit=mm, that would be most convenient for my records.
value=25.2 unit=mm
